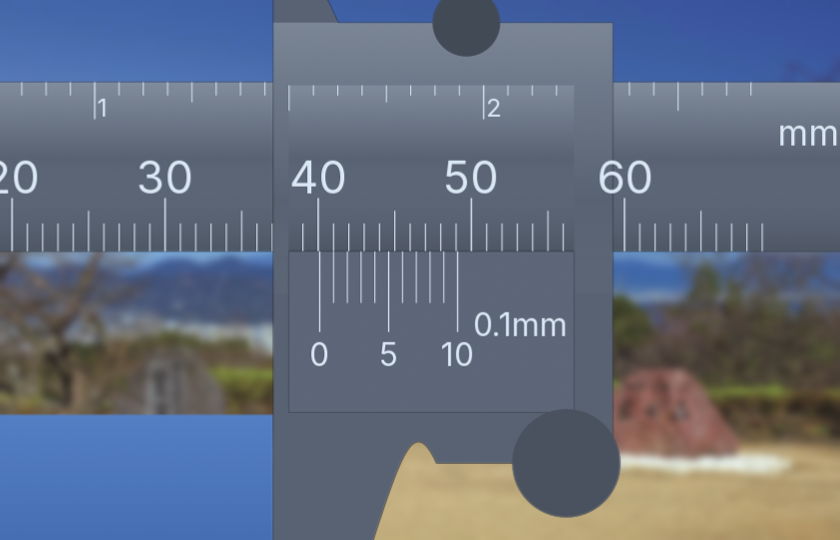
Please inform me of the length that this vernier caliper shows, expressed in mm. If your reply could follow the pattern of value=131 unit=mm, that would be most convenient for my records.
value=40.1 unit=mm
